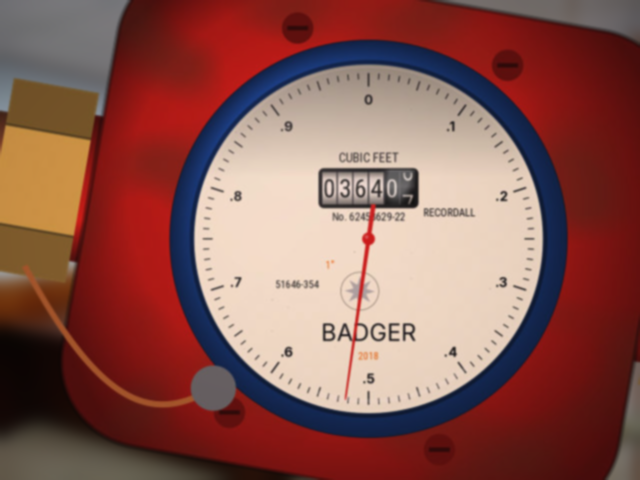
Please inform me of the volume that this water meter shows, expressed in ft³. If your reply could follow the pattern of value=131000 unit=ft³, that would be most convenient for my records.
value=36406.52 unit=ft³
